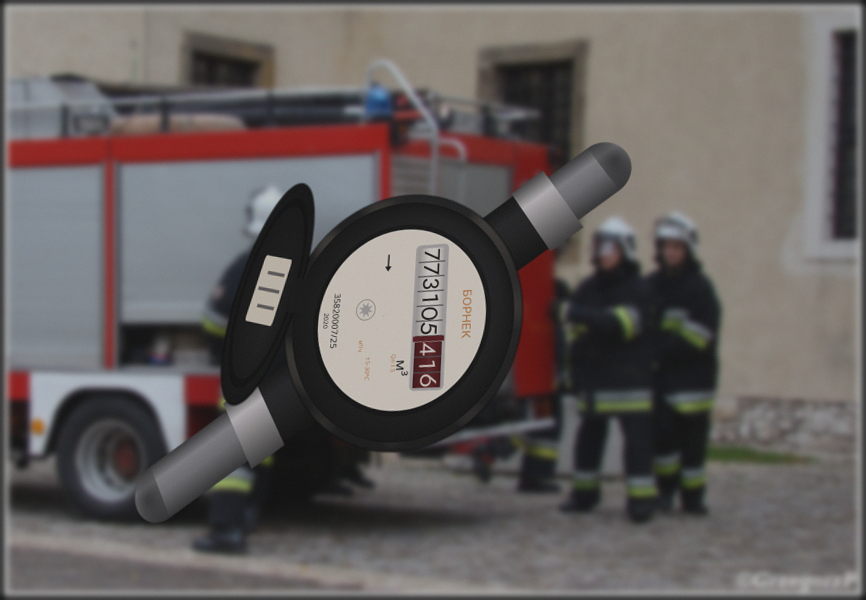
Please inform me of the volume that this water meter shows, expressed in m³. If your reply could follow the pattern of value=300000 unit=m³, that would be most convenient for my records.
value=773105.416 unit=m³
